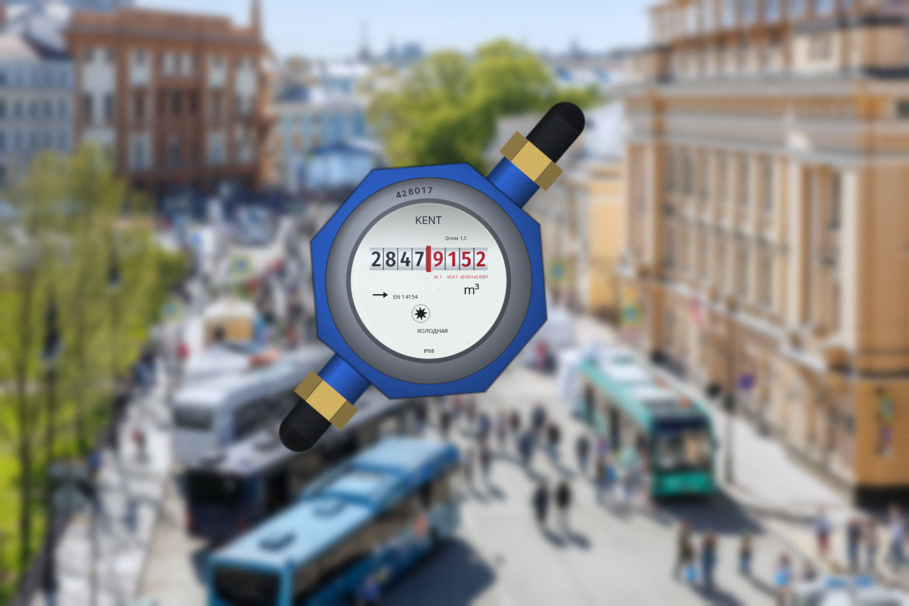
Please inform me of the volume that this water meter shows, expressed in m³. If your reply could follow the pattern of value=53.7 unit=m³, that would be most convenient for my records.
value=2847.9152 unit=m³
